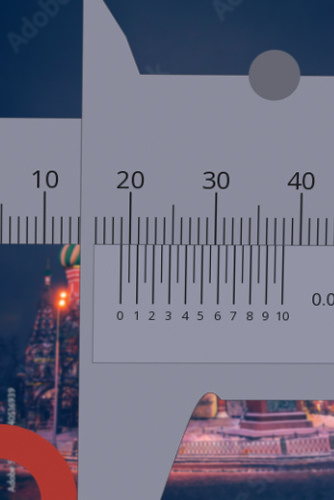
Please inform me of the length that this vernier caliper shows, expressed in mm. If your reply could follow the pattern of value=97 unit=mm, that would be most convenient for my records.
value=19.0 unit=mm
